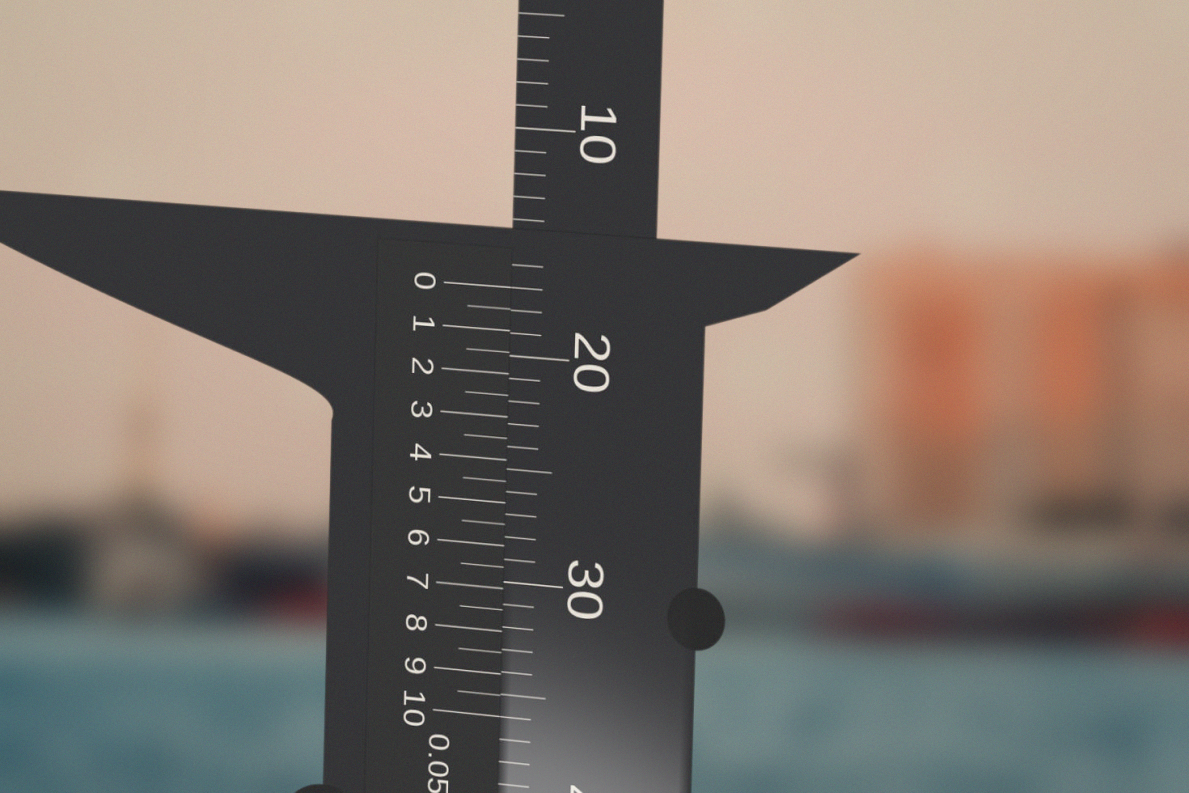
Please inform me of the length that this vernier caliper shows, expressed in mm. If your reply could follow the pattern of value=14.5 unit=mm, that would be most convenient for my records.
value=17.00 unit=mm
